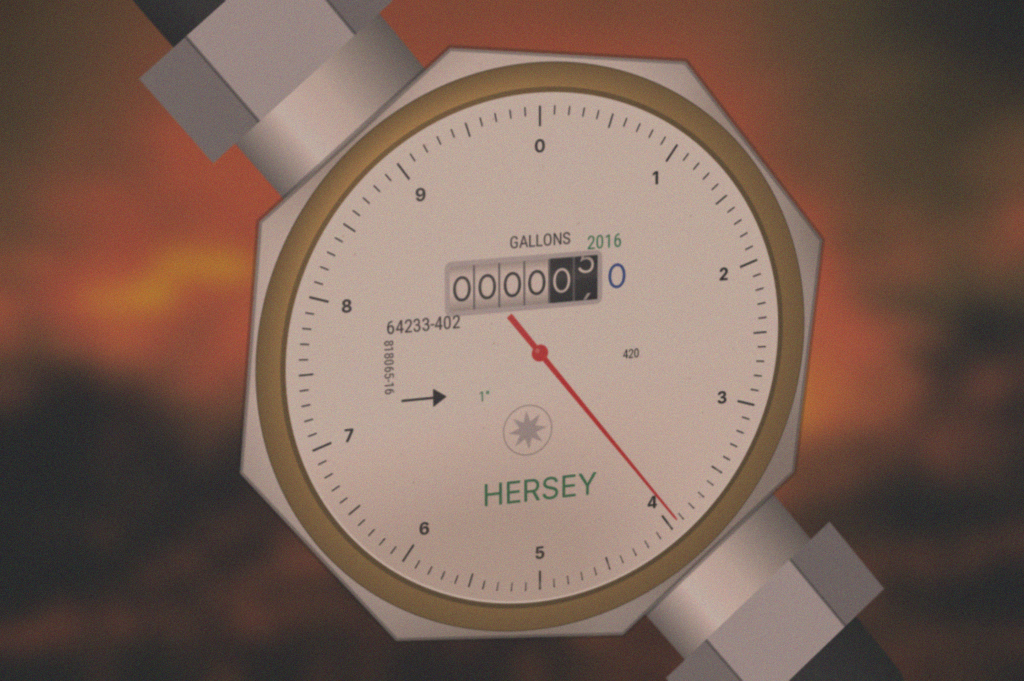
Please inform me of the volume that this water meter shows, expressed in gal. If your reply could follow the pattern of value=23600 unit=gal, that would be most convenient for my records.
value=53.9 unit=gal
